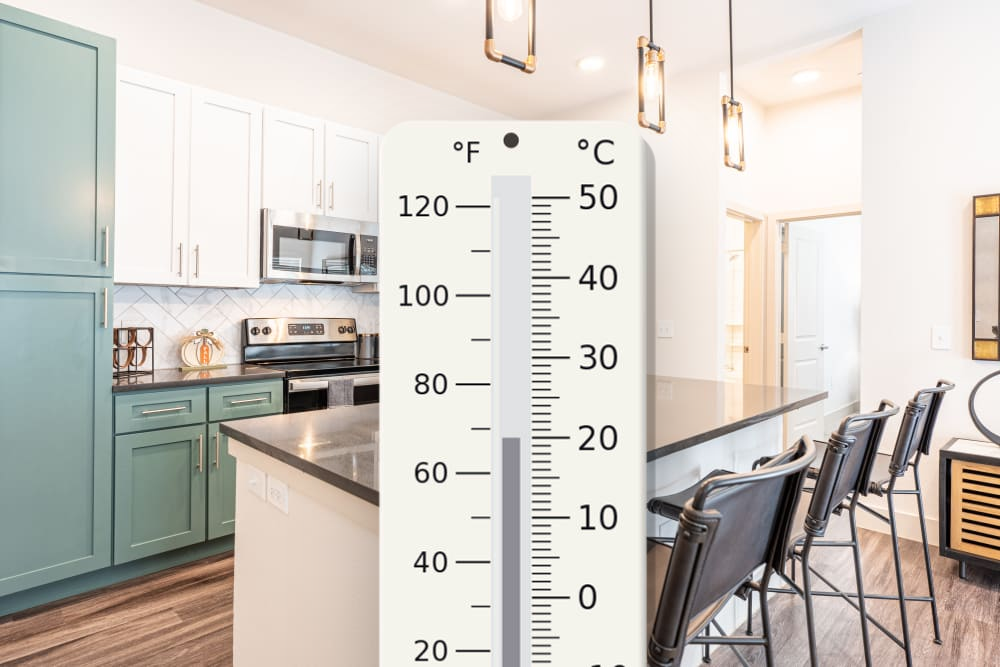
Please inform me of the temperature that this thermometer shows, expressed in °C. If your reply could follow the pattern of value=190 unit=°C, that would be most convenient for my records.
value=20 unit=°C
